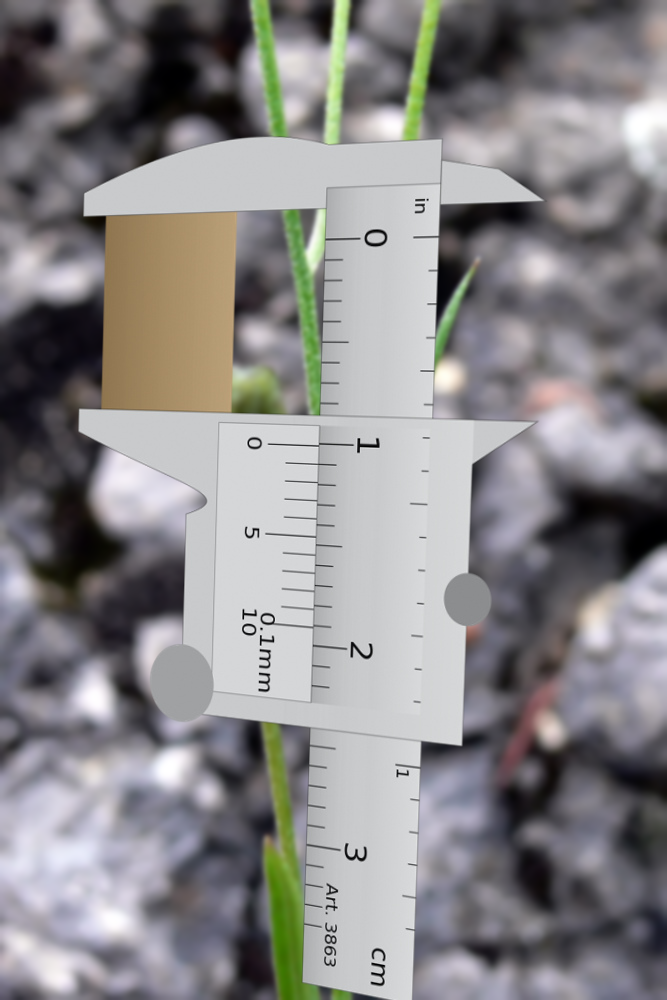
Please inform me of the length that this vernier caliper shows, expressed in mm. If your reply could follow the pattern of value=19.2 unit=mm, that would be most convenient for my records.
value=10.1 unit=mm
